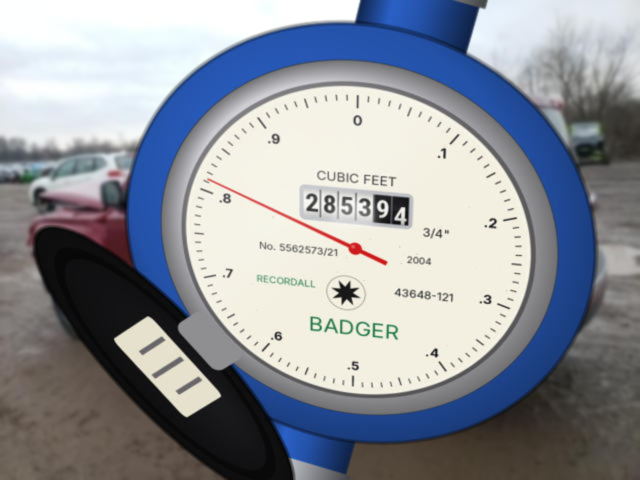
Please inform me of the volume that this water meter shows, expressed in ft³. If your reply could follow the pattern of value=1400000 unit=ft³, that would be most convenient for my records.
value=285393.81 unit=ft³
